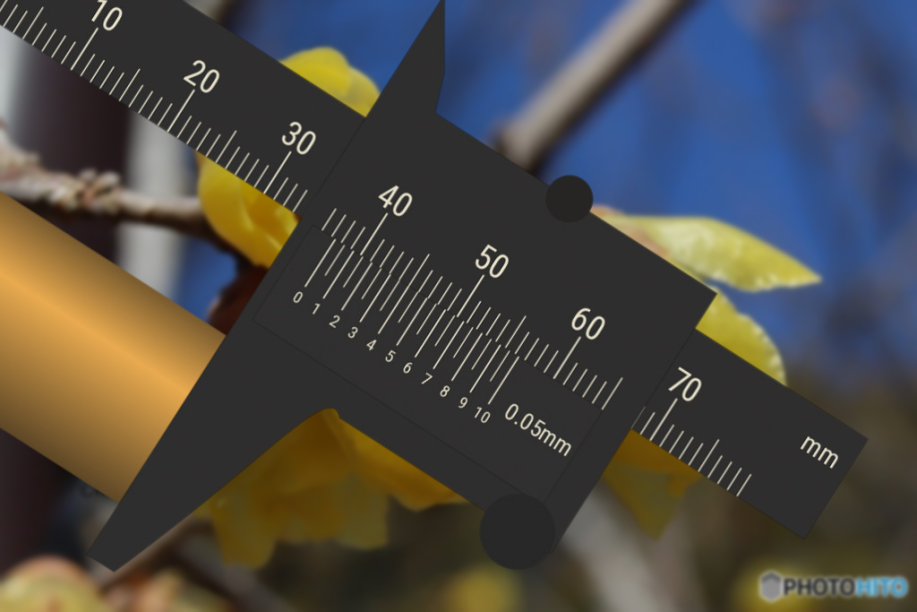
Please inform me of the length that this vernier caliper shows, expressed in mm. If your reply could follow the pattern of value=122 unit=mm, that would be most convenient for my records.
value=37.4 unit=mm
